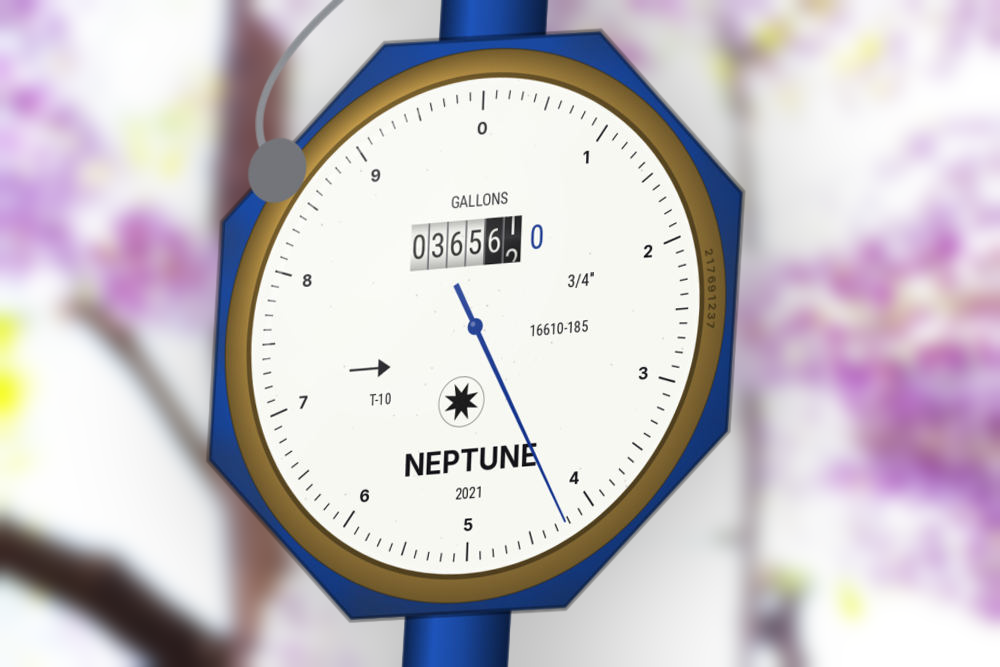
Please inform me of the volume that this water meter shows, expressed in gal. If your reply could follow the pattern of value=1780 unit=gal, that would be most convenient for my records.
value=365614.2 unit=gal
